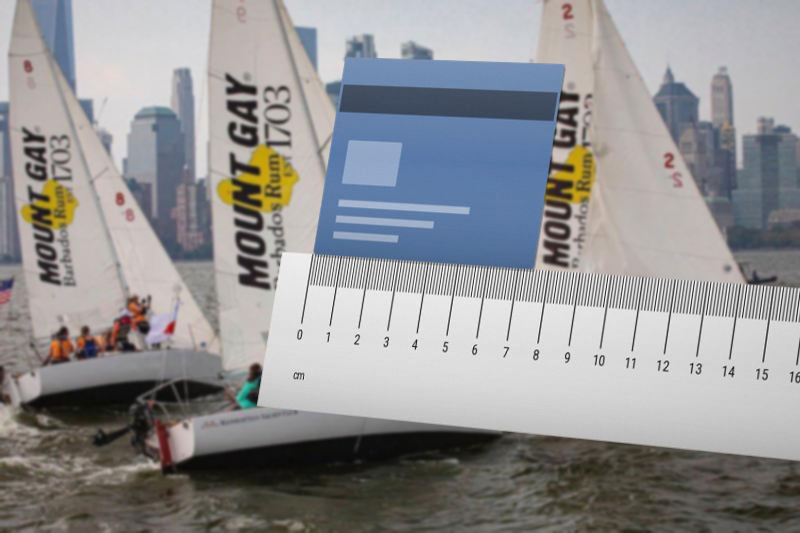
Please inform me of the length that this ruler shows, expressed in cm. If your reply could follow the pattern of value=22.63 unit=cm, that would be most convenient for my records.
value=7.5 unit=cm
